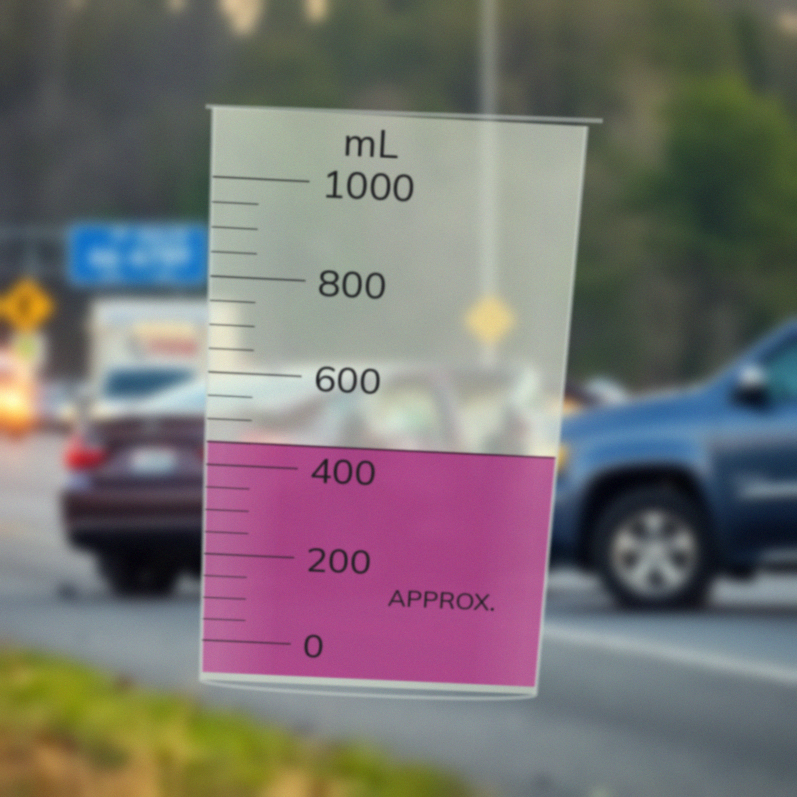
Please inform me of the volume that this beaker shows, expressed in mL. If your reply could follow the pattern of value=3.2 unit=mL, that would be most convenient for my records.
value=450 unit=mL
